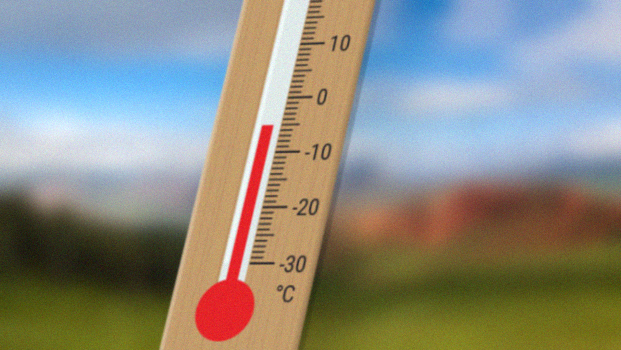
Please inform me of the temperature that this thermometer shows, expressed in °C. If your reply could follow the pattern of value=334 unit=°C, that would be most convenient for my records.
value=-5 unit=°C
